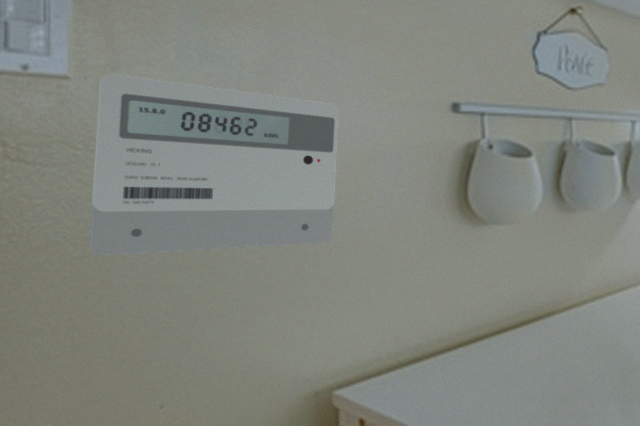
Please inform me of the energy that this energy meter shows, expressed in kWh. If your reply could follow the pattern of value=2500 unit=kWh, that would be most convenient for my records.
value=8462 unit=kWh
